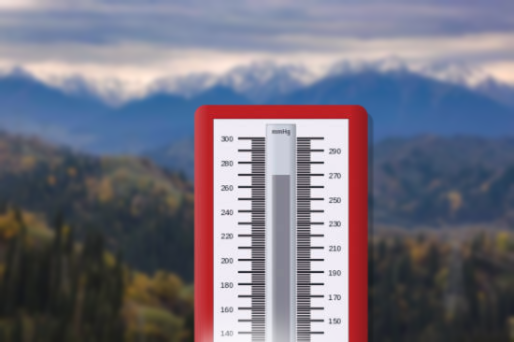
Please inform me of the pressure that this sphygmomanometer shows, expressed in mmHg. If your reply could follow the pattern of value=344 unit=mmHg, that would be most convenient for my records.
value=270 unit=mmHg
